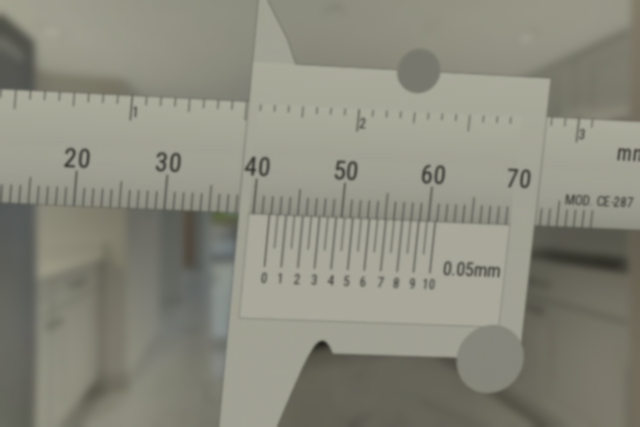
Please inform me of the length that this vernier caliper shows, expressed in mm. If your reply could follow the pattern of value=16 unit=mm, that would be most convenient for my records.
value=41.8 unit=mm
